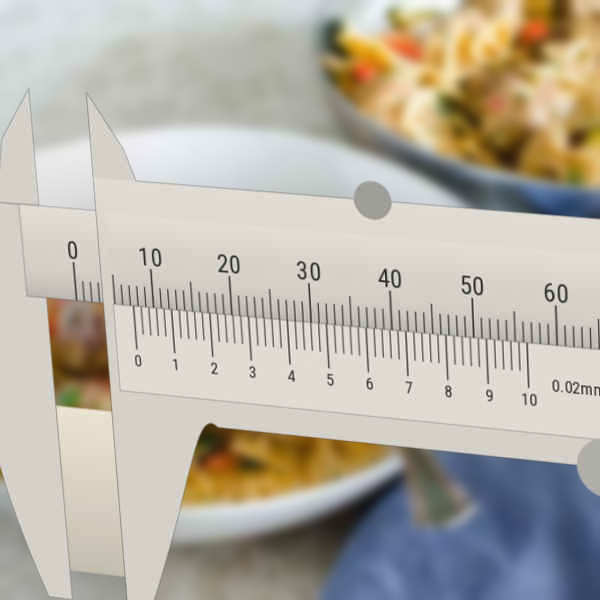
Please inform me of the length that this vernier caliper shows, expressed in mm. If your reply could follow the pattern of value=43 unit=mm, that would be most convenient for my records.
value=7.4 unit=mm
